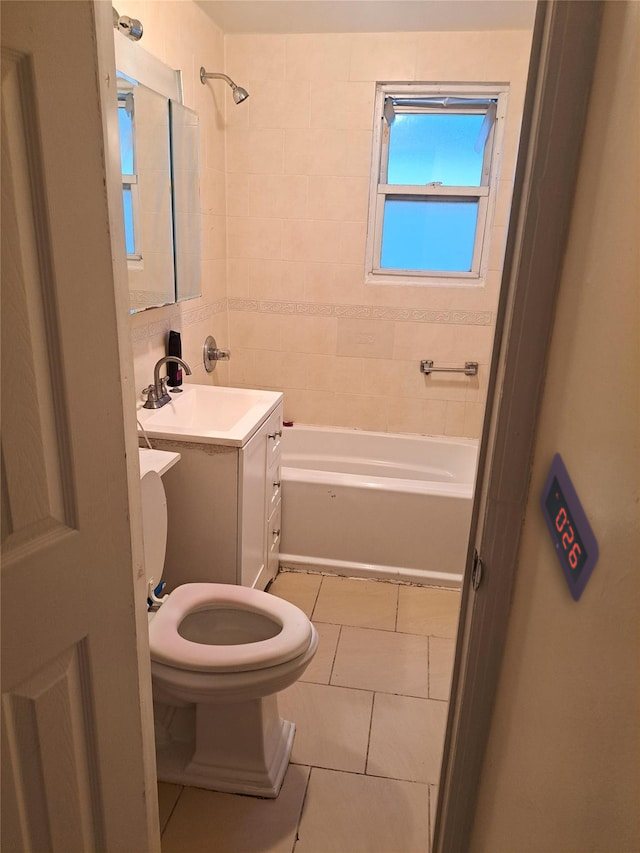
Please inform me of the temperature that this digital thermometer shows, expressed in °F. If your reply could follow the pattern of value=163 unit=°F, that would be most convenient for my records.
value=92.0 unit=°F
